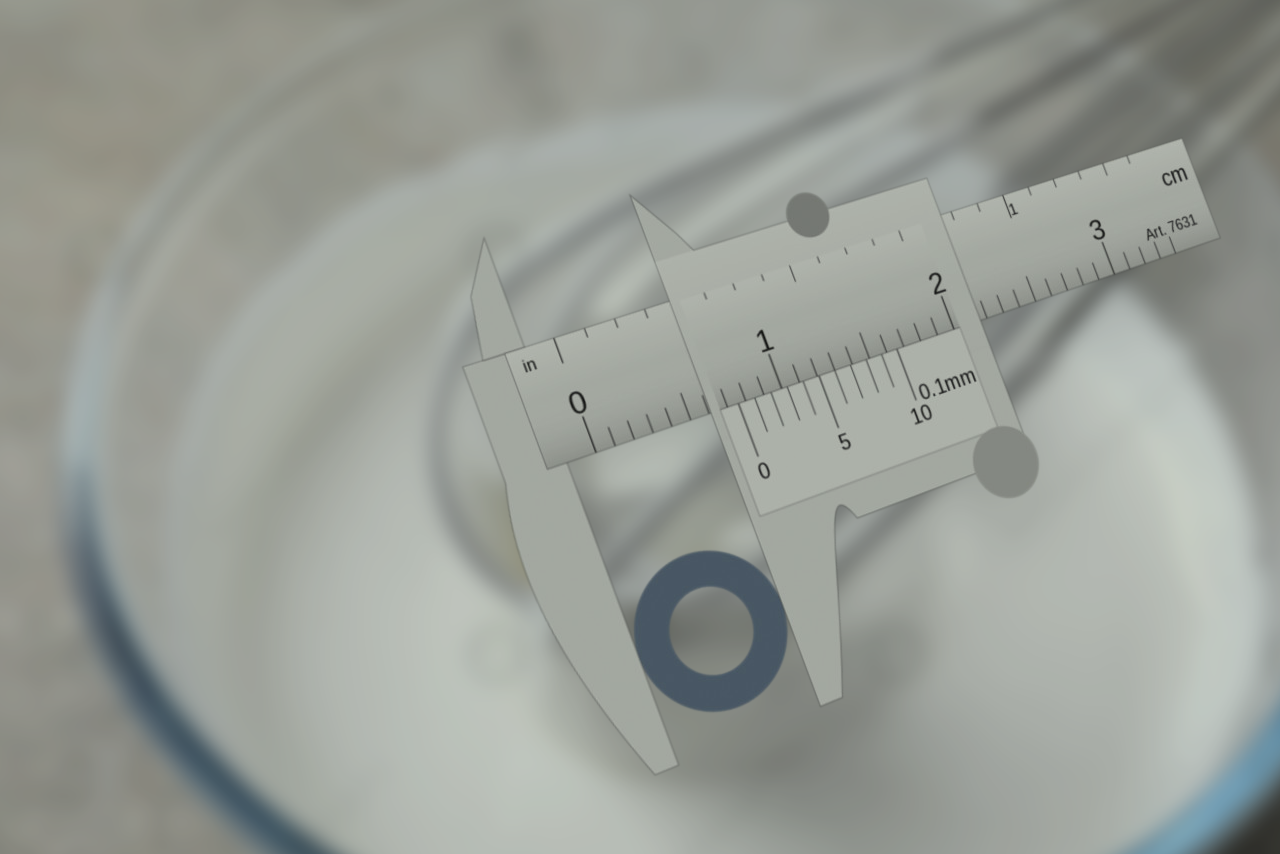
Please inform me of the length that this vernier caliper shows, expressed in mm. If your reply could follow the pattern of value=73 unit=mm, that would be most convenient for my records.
value=7.6 unit=mm
